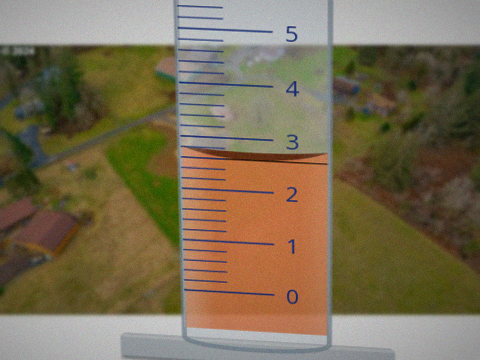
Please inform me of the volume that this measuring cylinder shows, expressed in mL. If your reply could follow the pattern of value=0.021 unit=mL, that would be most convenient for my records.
value=2.6 unit=mL
